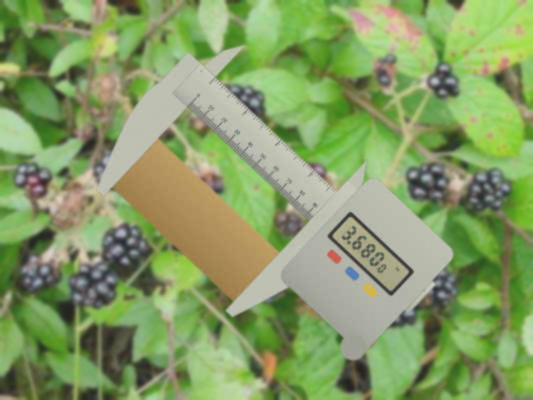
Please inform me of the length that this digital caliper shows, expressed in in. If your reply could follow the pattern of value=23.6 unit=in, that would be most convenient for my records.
value=3.6800 unit=in
